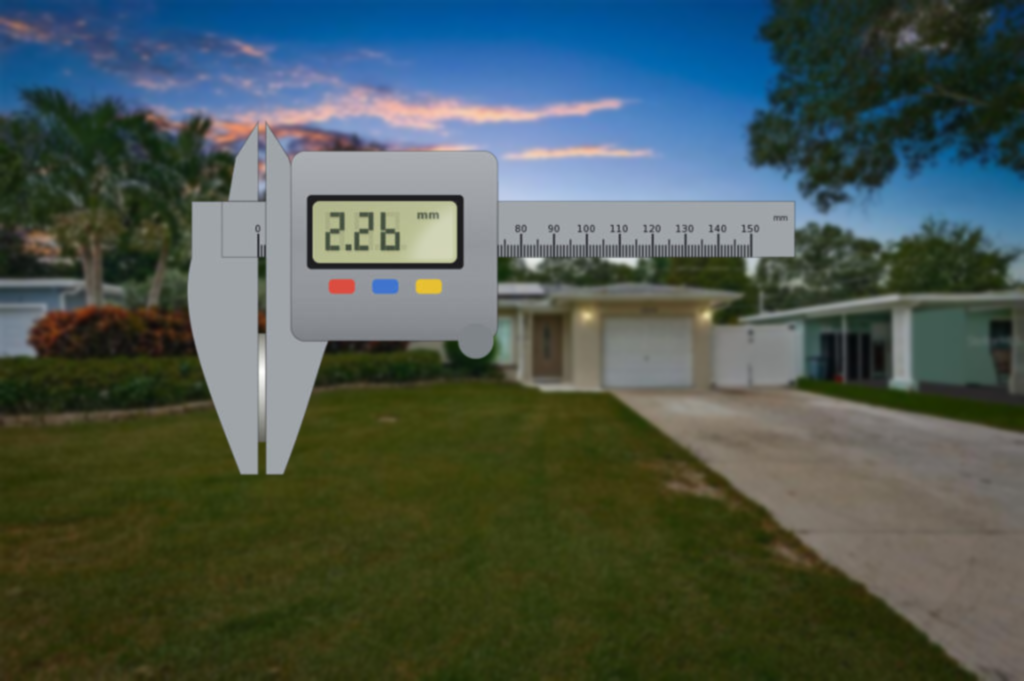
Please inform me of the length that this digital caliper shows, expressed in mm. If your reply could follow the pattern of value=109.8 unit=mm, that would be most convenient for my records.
value=2.26 unit=mm
